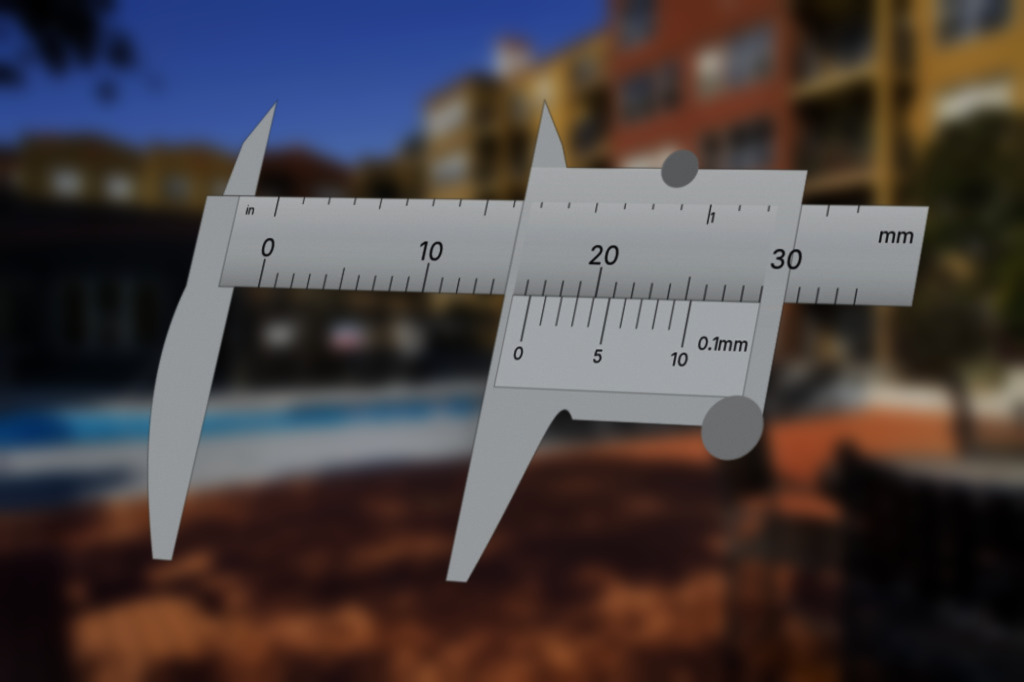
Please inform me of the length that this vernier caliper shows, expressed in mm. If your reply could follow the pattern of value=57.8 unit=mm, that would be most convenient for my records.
value=16.3 unit=mm
